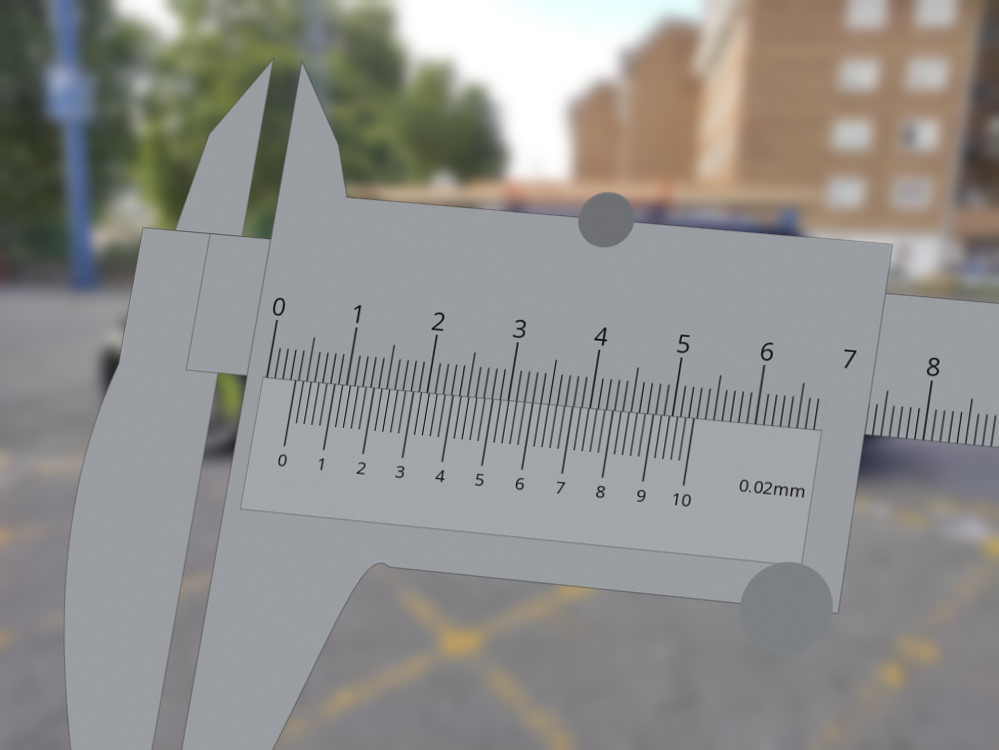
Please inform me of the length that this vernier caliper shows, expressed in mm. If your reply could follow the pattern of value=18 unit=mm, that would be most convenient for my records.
value=3.6 unit=mm
